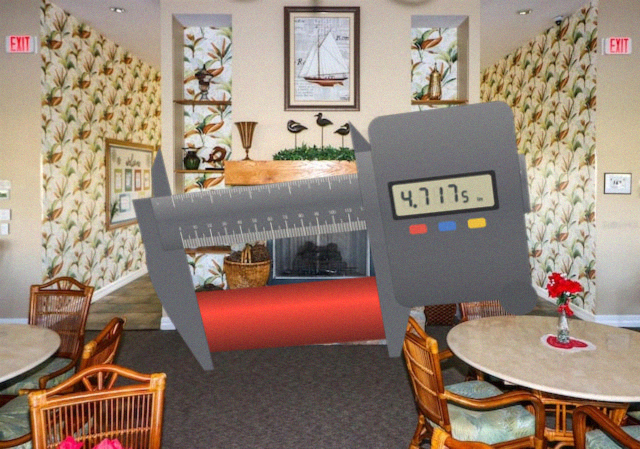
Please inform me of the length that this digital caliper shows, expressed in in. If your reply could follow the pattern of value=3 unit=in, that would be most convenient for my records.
value=4.7175 unit=in
